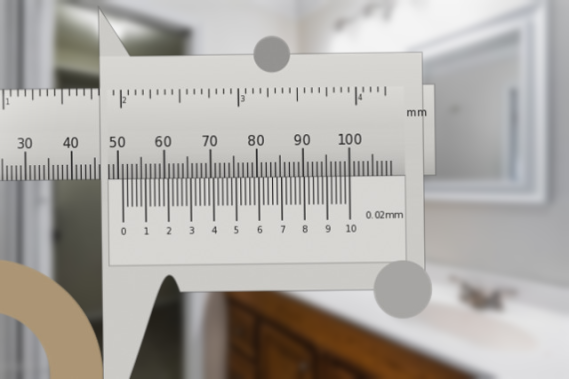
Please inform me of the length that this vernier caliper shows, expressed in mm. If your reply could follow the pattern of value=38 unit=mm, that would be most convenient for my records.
value=51.0 unit=mm
